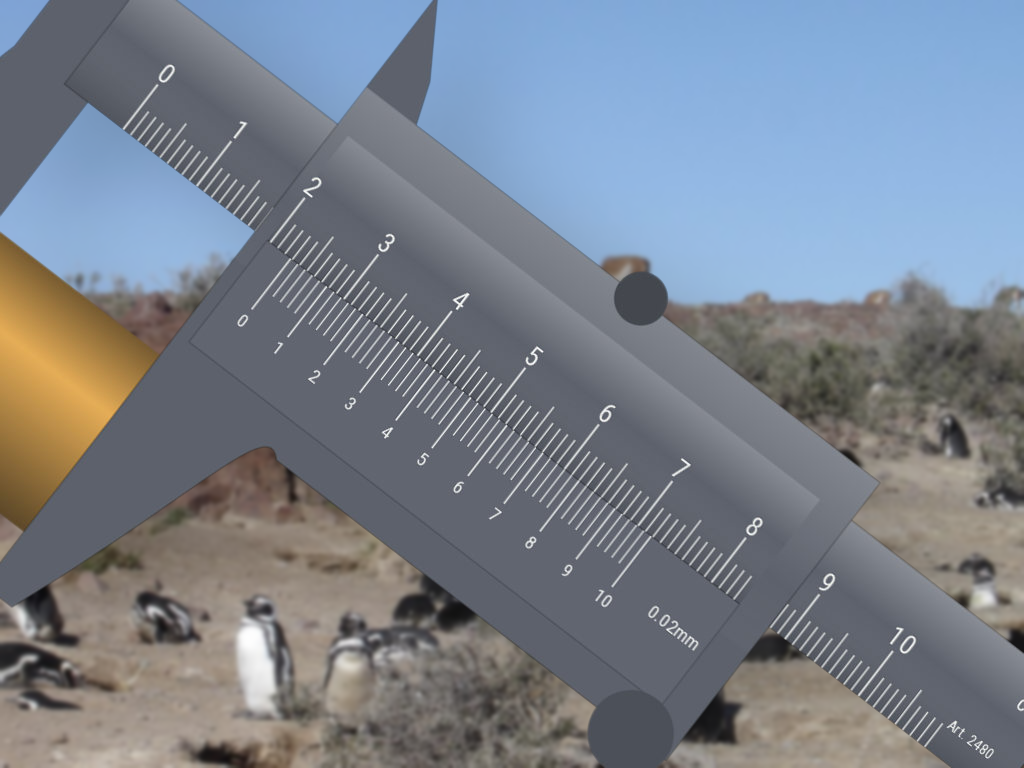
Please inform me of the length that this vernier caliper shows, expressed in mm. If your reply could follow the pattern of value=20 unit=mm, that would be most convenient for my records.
value=22.8 unit=mm
